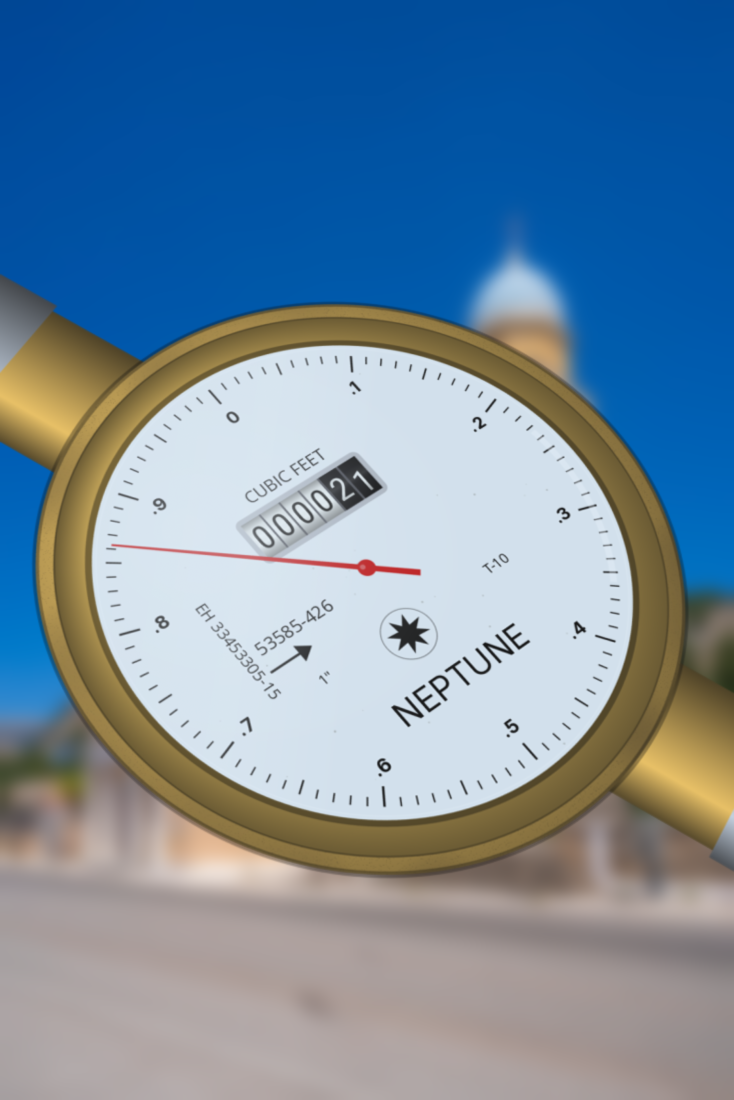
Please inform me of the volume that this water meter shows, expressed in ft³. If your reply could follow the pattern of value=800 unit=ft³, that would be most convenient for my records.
value=20.86 unit=ft³
